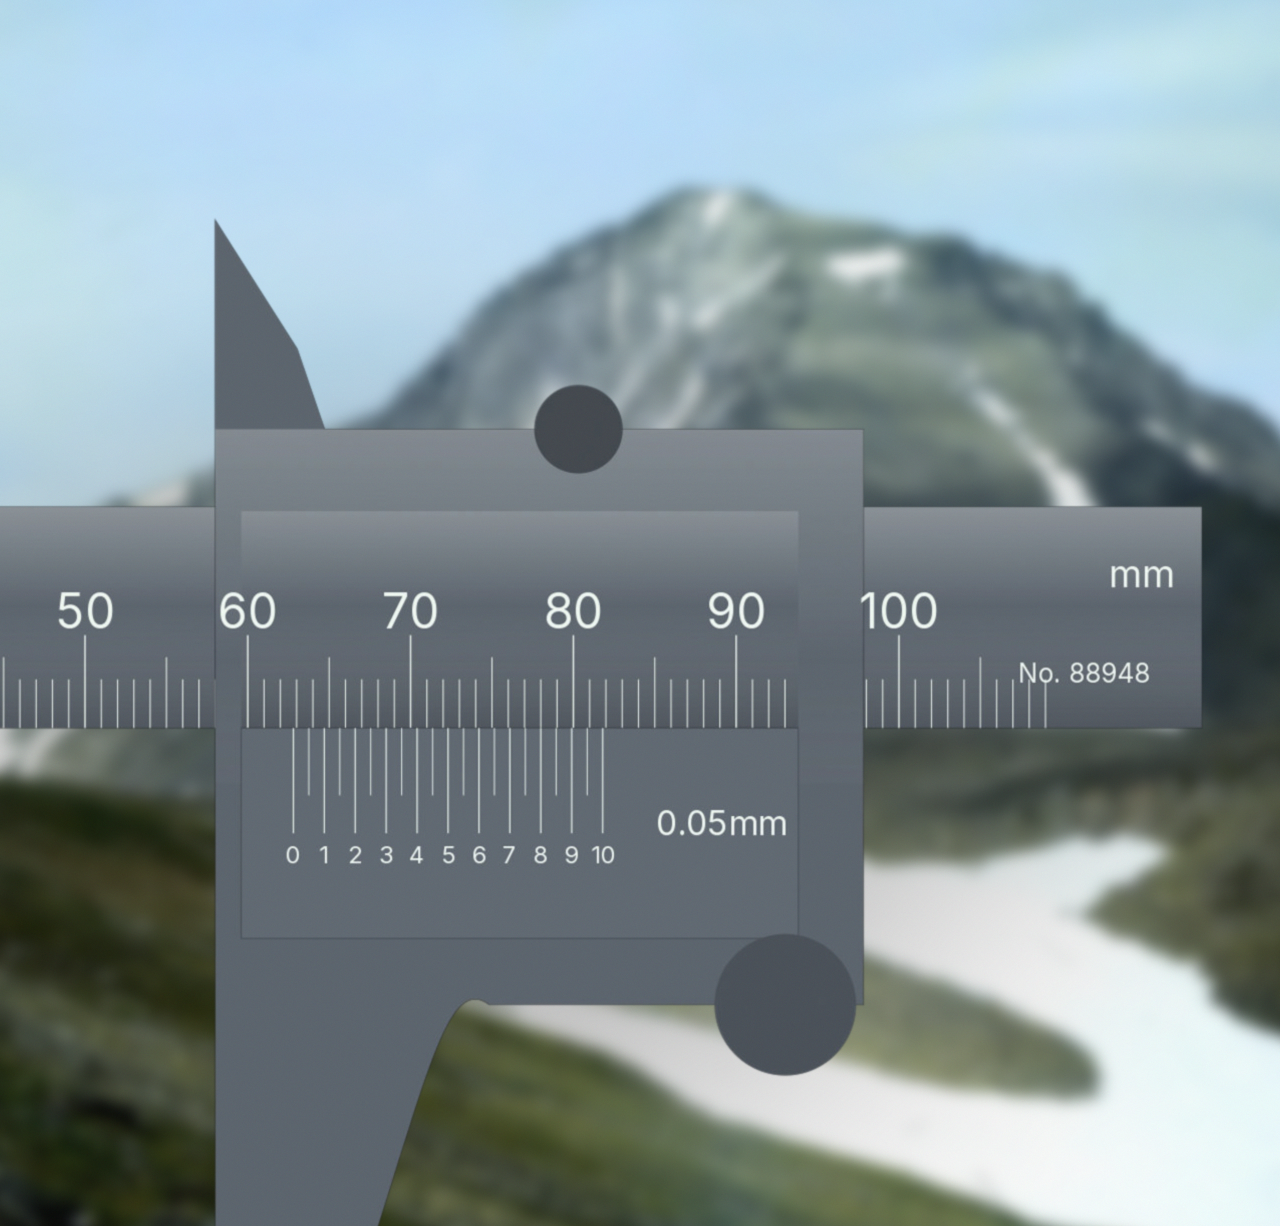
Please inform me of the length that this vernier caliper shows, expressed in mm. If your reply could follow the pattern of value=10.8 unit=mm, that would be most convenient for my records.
value=62.8 unit=mm
